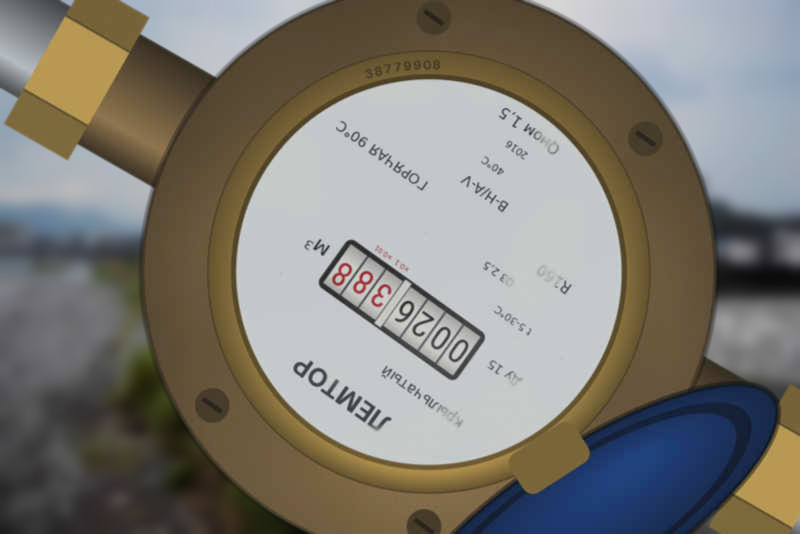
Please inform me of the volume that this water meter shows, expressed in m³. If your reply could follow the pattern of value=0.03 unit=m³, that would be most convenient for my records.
value=26.388 unit=m³
